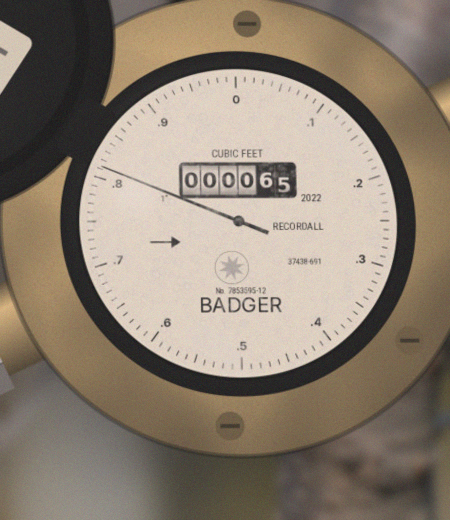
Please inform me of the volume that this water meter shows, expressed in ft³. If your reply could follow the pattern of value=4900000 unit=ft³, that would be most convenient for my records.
value=64.81 unit=ft³
